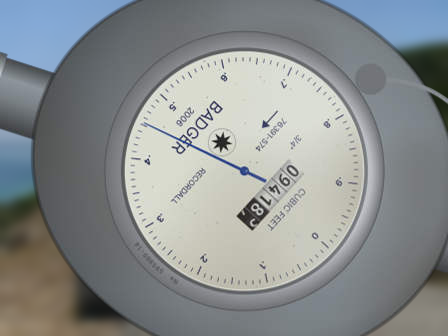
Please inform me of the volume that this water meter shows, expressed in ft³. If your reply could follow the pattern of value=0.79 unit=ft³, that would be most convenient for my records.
value=94183.45 unit=ft³
